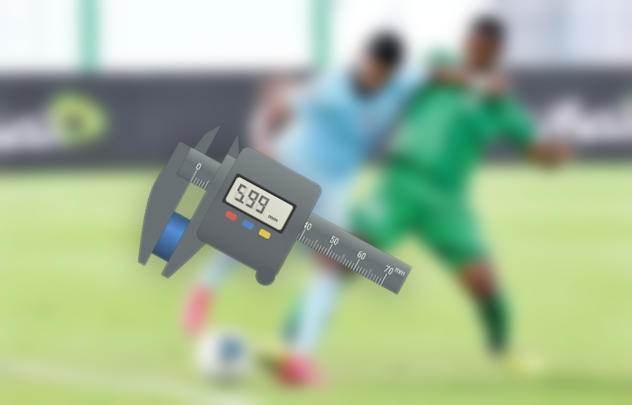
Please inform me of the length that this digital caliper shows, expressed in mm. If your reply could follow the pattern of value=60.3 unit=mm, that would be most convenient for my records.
value=5.99 unit=mm
